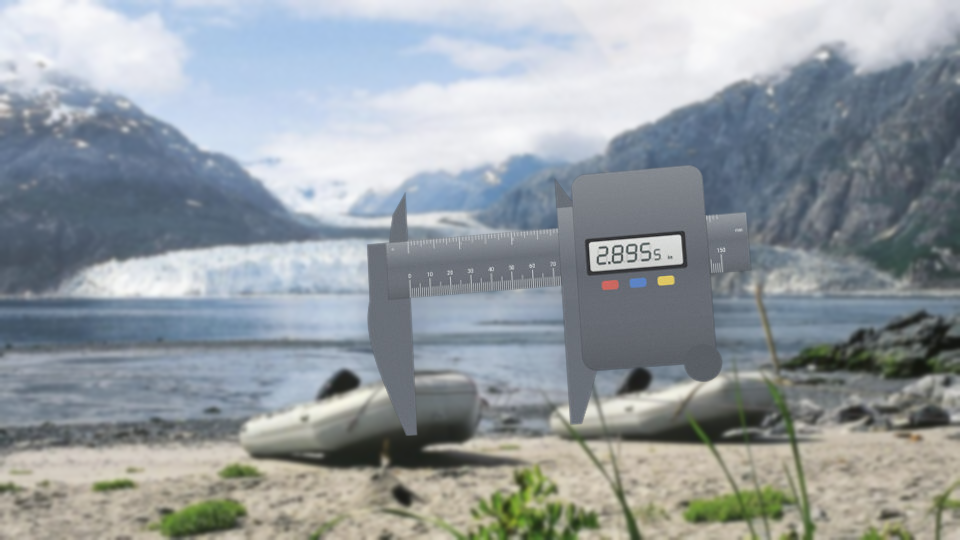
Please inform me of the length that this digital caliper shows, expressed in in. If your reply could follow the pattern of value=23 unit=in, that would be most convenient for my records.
value=2.8955 unit=in
